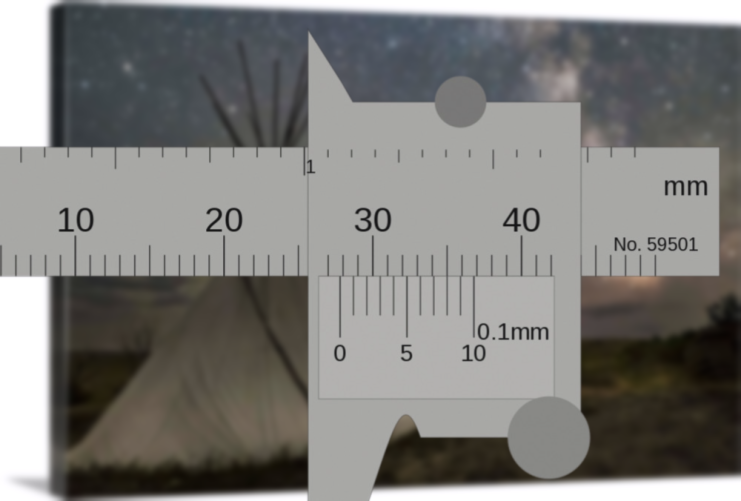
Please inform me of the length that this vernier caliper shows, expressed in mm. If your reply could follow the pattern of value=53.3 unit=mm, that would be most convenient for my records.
value=27.8 unit=mm
